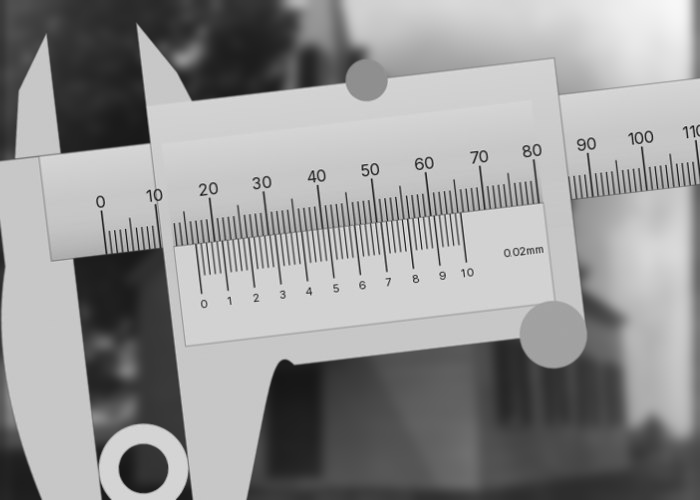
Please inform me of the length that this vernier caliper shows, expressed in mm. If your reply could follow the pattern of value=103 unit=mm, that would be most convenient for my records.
value=16.5 unit=mm
